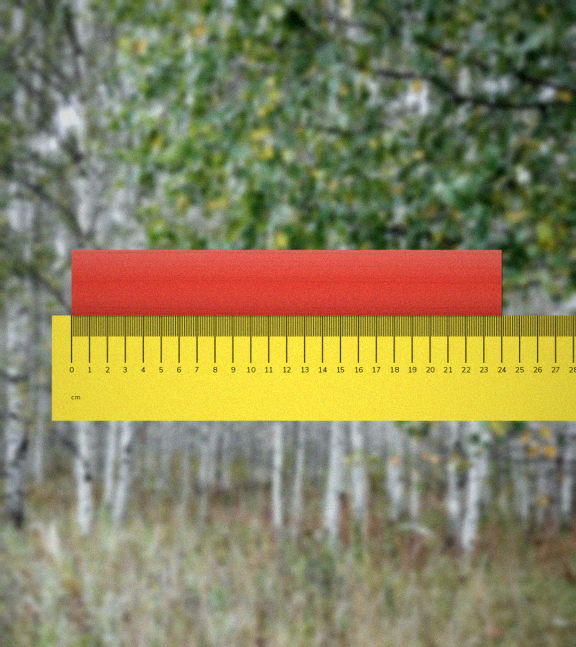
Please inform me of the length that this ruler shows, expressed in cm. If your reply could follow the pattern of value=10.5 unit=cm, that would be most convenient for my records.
value=24 unit=cm
